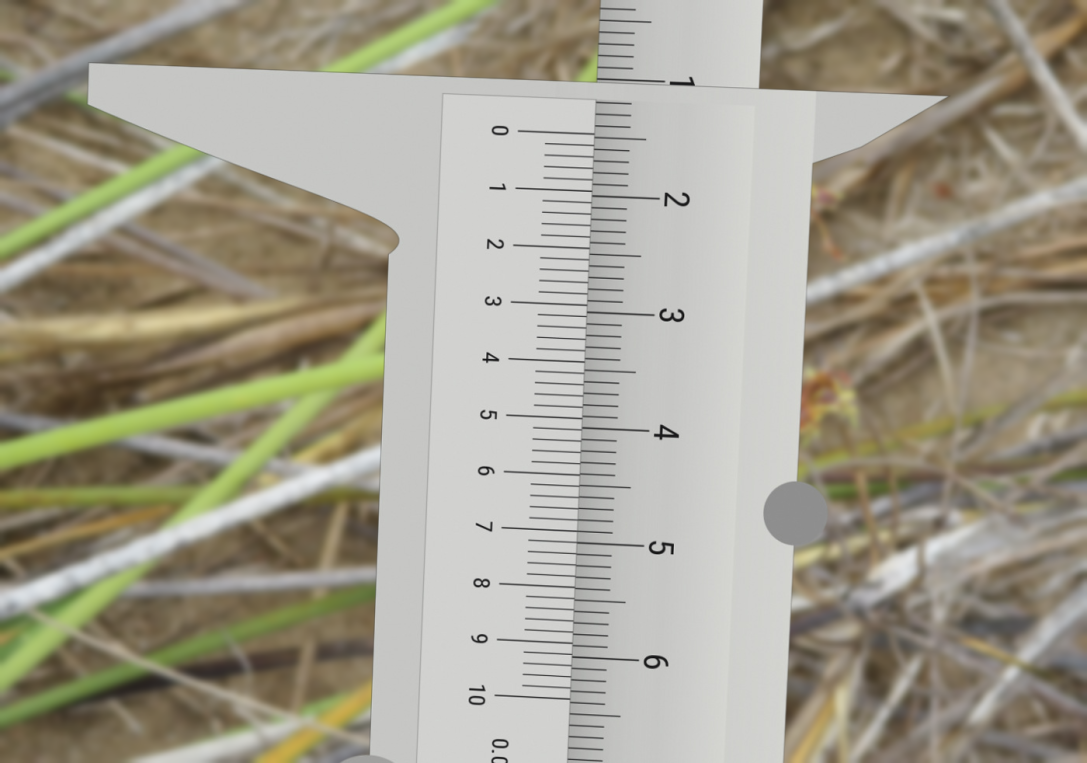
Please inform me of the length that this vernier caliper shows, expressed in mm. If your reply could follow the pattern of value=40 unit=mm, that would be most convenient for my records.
value=14.7 unit=mm
